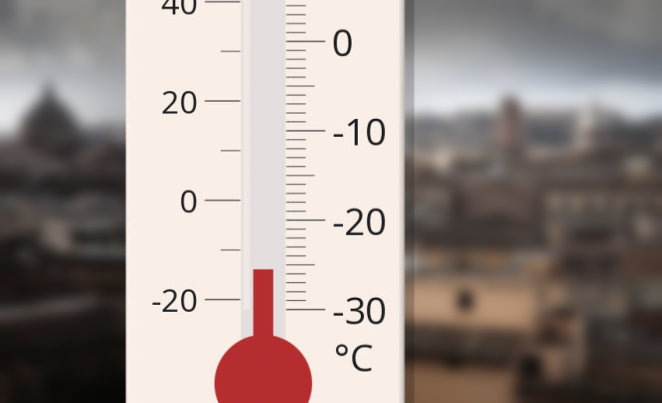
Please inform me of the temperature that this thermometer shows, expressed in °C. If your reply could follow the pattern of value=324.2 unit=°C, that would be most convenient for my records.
value=-25.5 unit=°C
